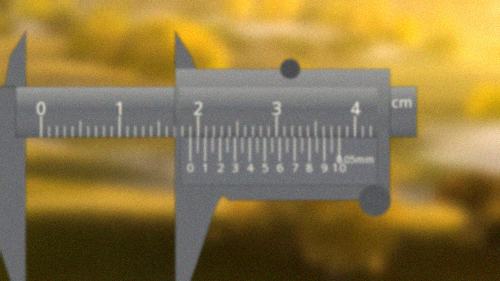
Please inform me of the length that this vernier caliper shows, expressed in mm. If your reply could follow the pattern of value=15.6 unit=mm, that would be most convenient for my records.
value=19.0 unit=mm
